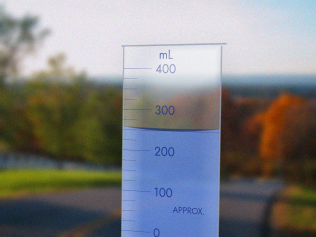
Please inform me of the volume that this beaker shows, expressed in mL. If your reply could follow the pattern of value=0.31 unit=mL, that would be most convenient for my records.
value=250 unit=mL
